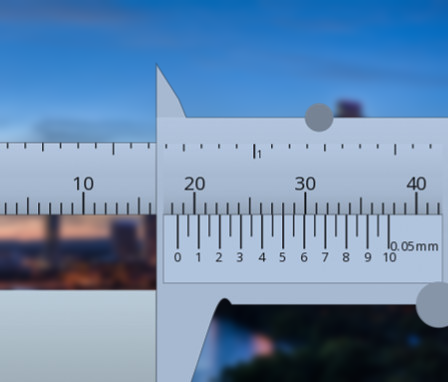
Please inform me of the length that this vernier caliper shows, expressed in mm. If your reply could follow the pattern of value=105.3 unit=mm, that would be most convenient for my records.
value=18.5 unit=mm
